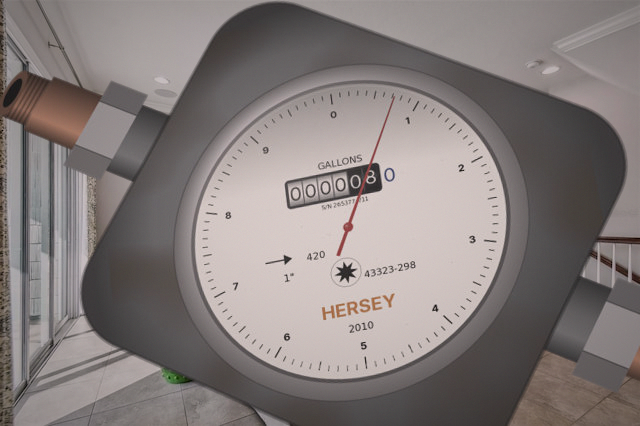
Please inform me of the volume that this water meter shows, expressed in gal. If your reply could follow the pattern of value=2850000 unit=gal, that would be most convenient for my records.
value=80.7 unit=gal
